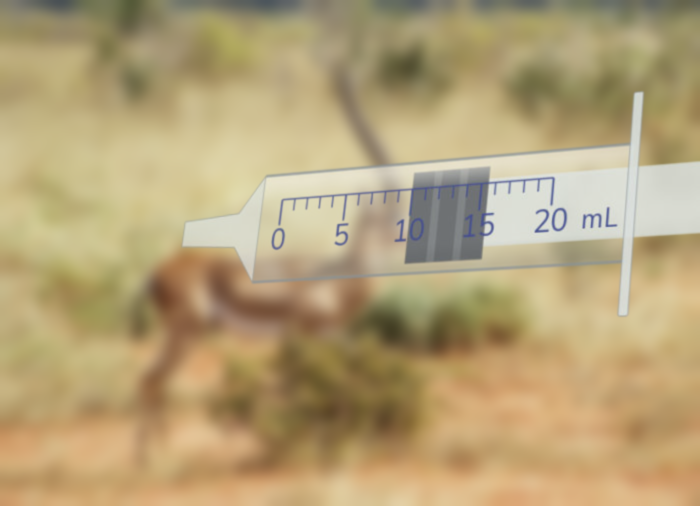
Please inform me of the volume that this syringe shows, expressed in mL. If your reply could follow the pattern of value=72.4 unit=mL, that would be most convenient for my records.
value=10 unit=mL
